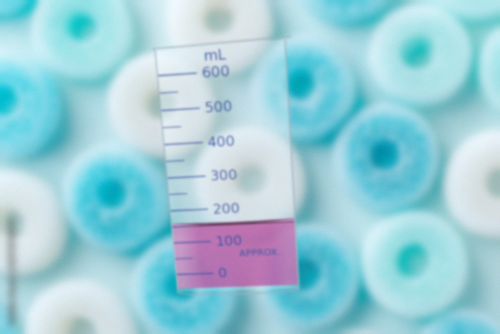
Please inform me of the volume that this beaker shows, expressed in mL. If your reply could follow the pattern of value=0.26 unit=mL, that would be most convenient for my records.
value=150 unit=mL
